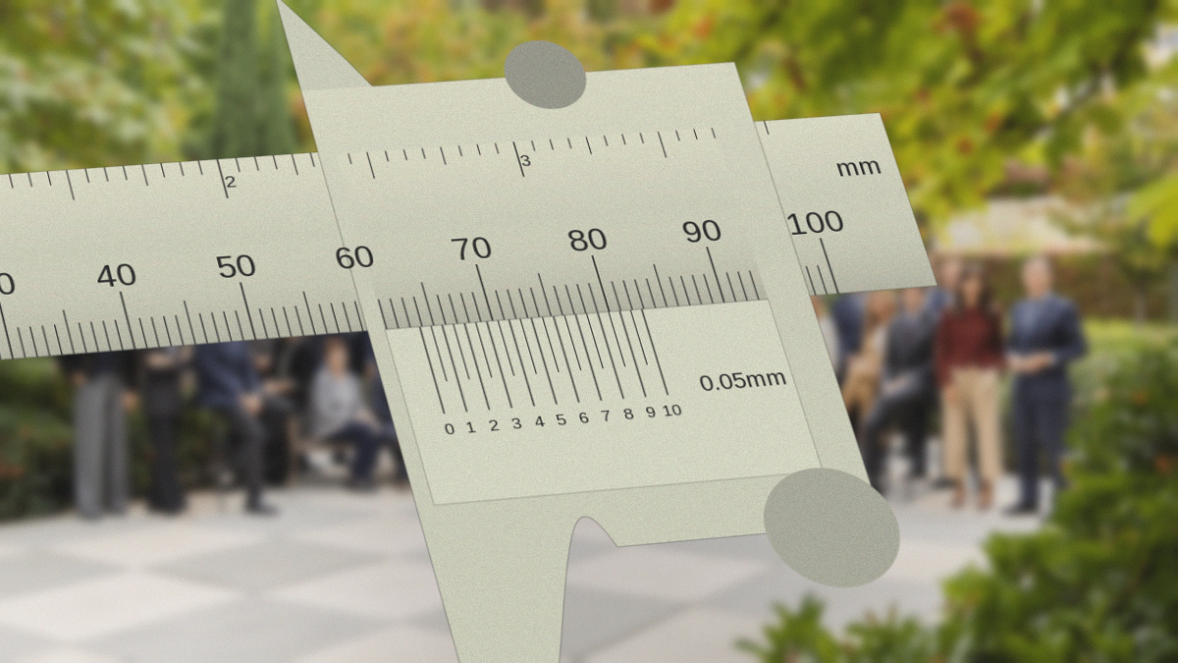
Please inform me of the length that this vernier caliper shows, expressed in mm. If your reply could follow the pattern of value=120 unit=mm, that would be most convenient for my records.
value=63.8 unit=mm
